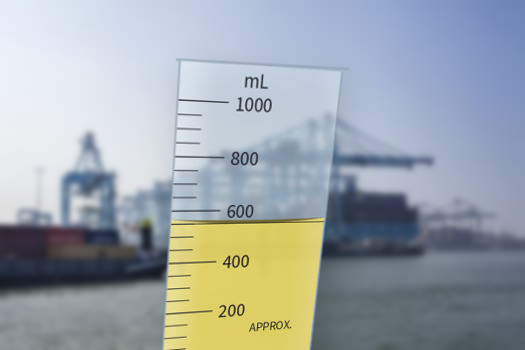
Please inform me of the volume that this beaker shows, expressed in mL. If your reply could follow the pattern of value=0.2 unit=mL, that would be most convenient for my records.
value=550 unit=mL
